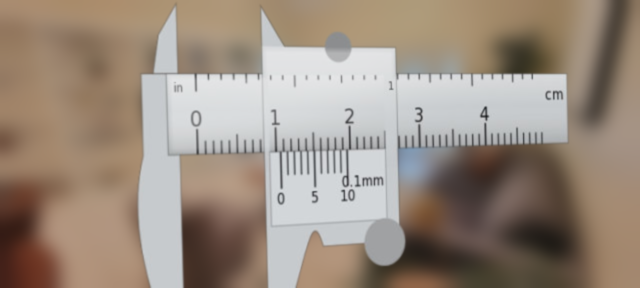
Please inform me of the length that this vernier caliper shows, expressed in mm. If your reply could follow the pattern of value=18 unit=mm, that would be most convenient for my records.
value=10.6 unit=mm
